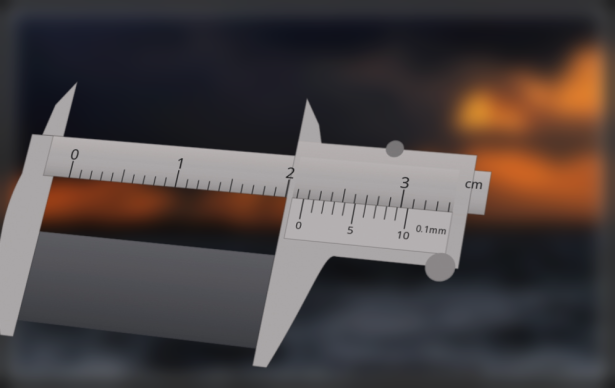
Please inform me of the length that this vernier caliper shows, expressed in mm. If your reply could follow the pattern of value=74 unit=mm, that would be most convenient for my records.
value=21.6 unit=mm
